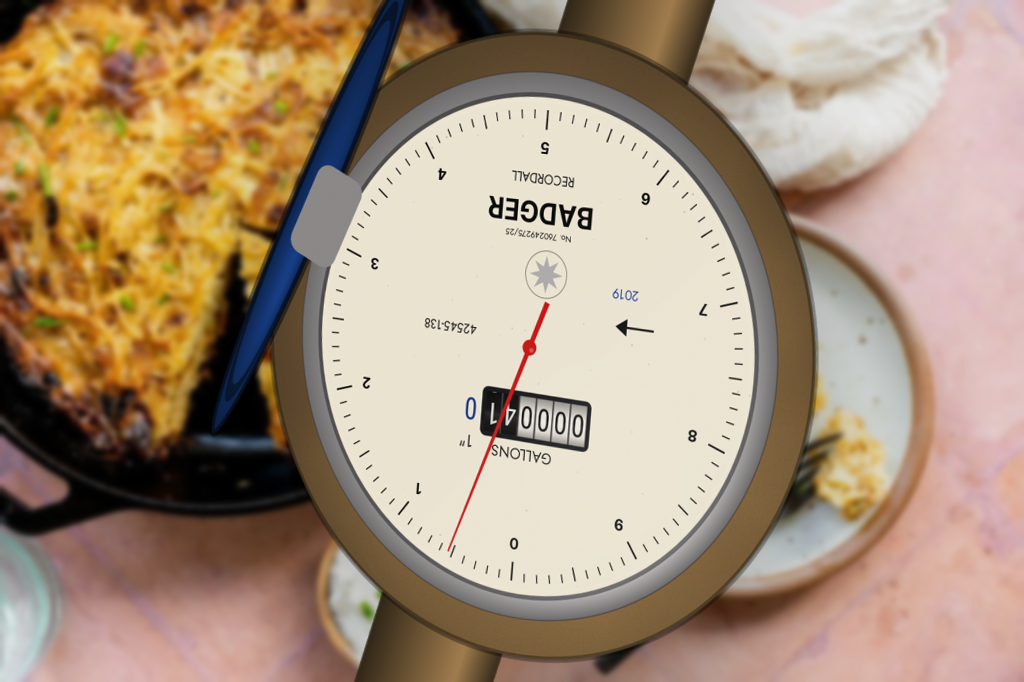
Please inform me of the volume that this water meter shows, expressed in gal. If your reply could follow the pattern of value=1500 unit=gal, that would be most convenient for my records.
value=410.5 unit=gal
